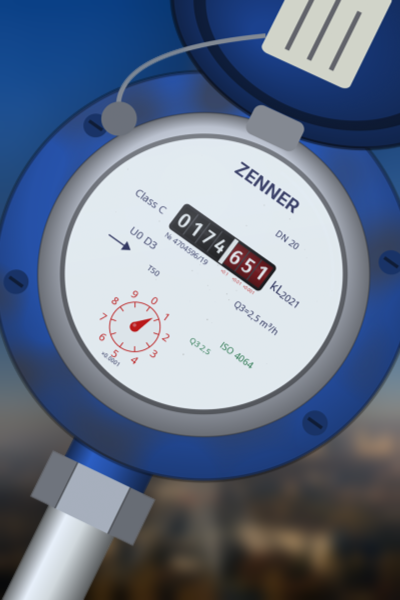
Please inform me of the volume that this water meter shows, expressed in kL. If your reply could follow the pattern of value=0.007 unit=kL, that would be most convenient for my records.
value=174.6510 unit=kL
